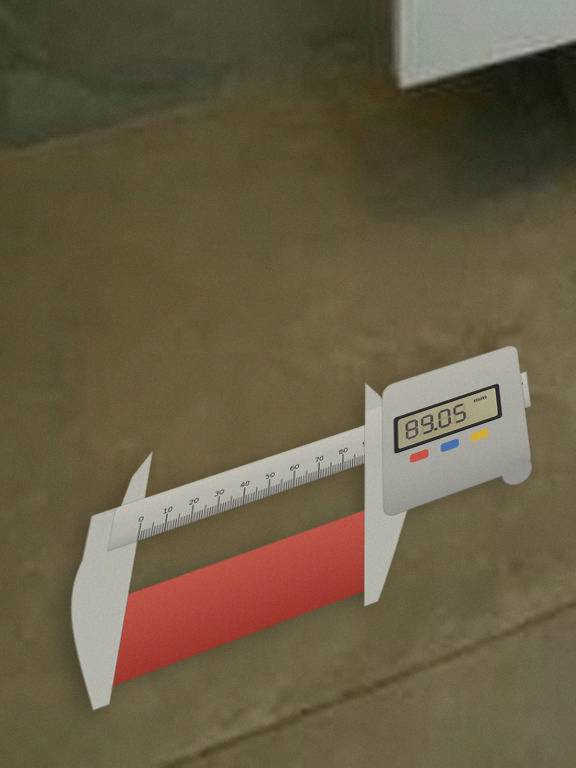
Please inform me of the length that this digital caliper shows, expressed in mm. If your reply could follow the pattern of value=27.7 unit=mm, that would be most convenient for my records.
value=89.05 unit=mm
